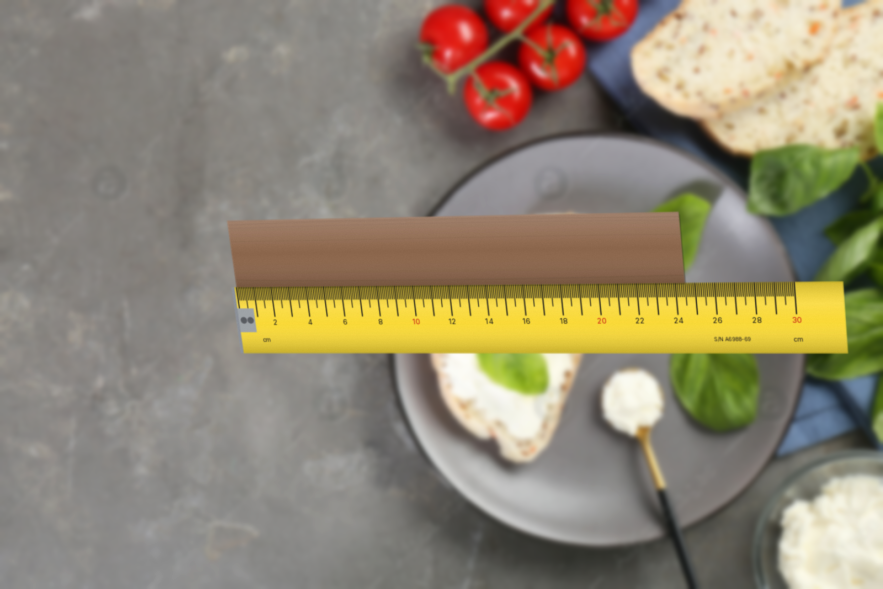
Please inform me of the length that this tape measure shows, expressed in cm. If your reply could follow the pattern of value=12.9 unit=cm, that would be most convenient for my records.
value=24.5 unit=cm
